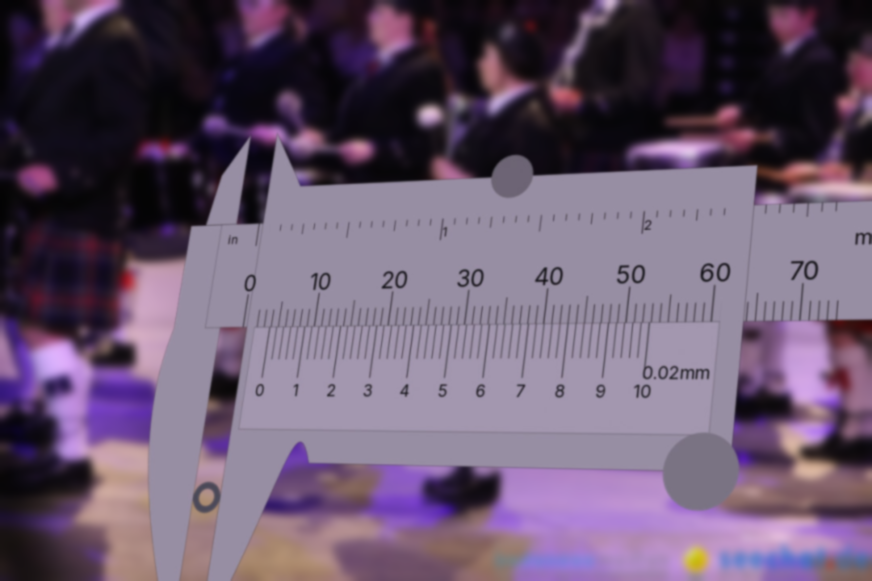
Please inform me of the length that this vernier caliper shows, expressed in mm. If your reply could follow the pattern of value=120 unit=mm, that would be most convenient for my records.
value=3.8 unit=mm
